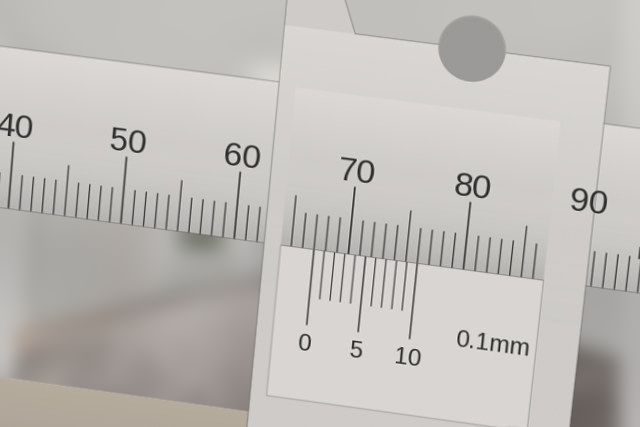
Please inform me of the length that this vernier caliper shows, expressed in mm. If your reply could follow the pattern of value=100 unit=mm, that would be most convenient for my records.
value=67.0 unit=mm
